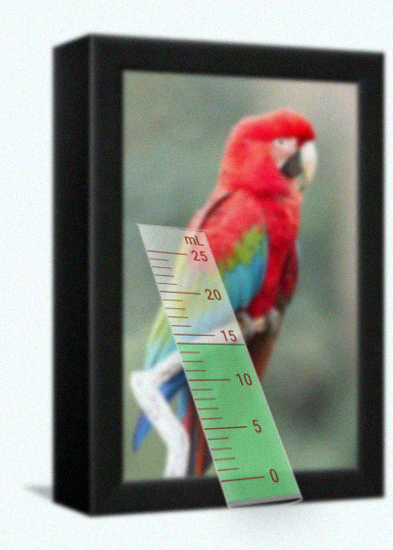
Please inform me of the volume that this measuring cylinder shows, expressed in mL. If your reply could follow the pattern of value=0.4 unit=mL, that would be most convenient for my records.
value=14 unit=mL
